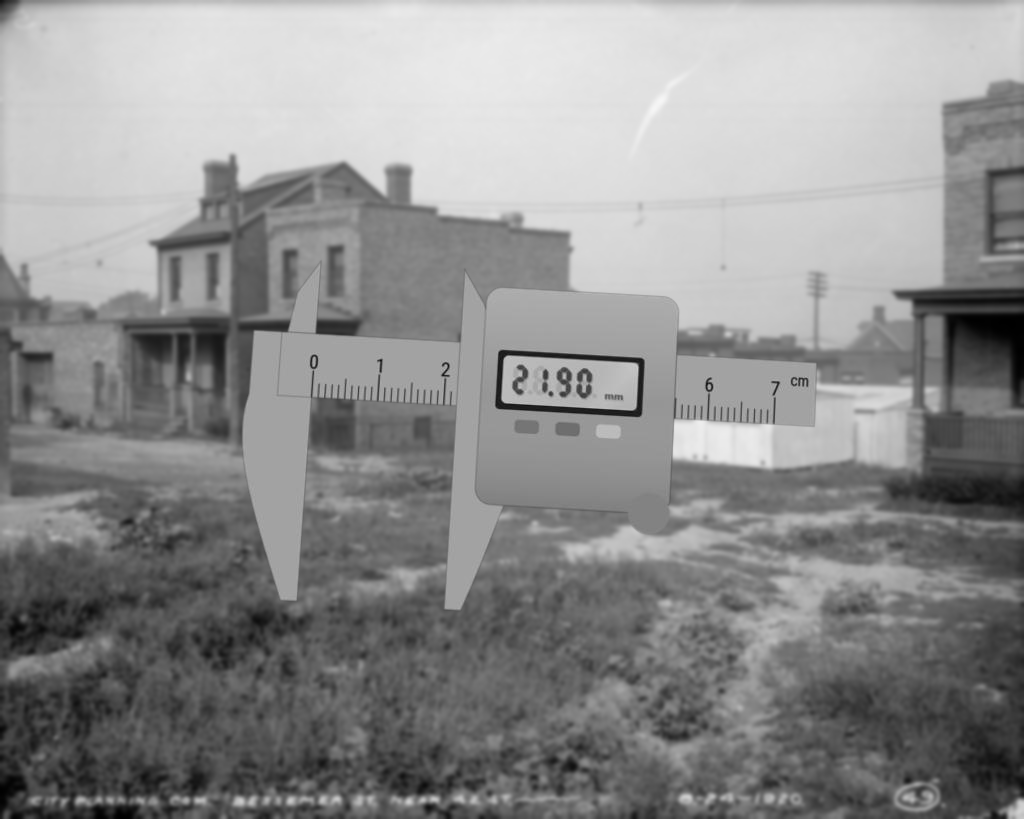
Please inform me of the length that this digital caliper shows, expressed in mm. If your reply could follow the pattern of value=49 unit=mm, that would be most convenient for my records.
value=21.90 unit=mm
